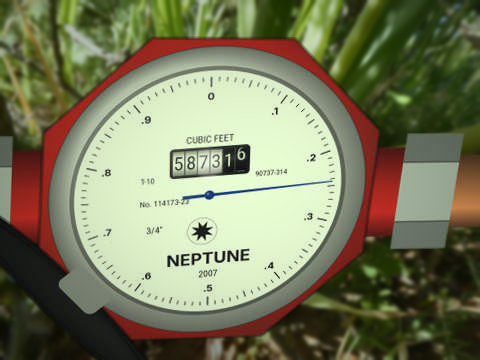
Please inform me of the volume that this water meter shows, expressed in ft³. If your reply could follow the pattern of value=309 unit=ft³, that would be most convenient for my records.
value=587316.24 unit=ft³
